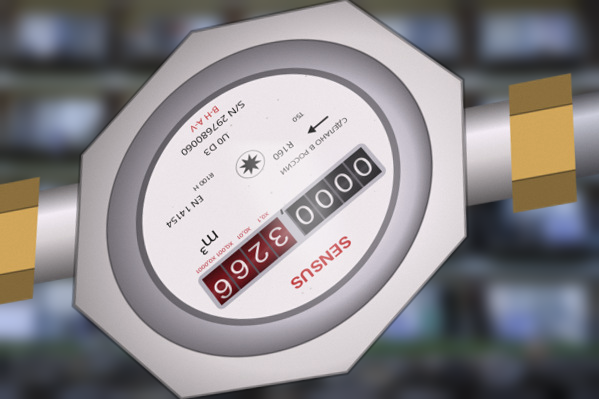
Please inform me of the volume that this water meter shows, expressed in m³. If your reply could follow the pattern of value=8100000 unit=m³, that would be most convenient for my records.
value=0.3266 unit=m³
